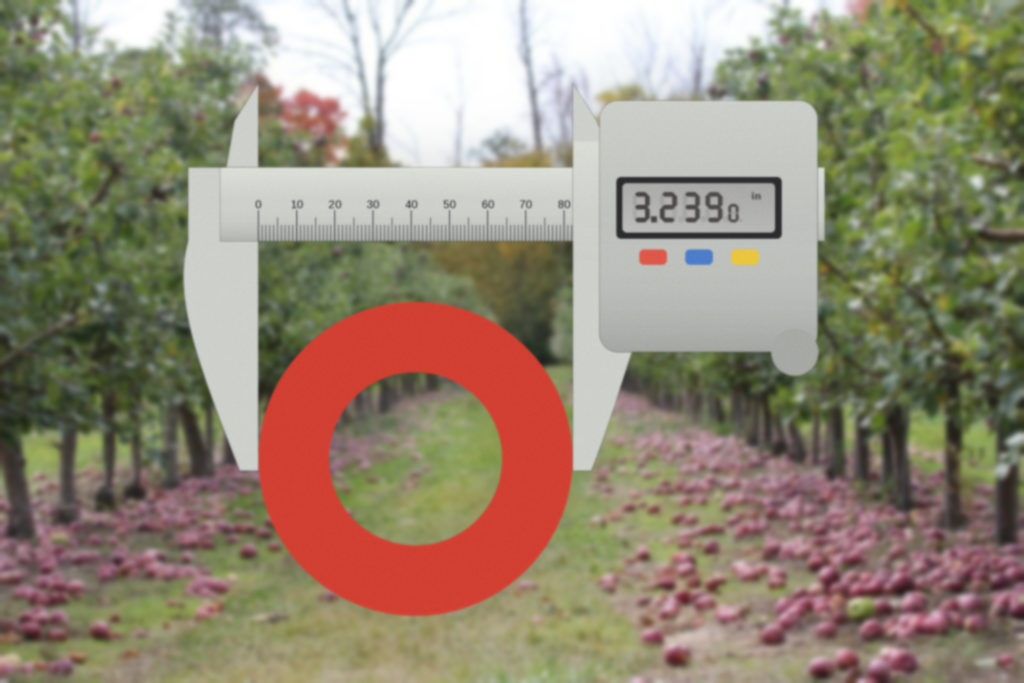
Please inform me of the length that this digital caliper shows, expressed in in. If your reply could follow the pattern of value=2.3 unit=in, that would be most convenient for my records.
value=3.2390 unit=in
